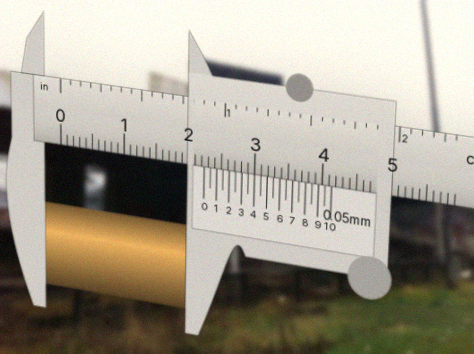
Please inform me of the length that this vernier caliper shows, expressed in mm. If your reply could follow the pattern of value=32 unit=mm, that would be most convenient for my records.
value=22.4 unit=mm
